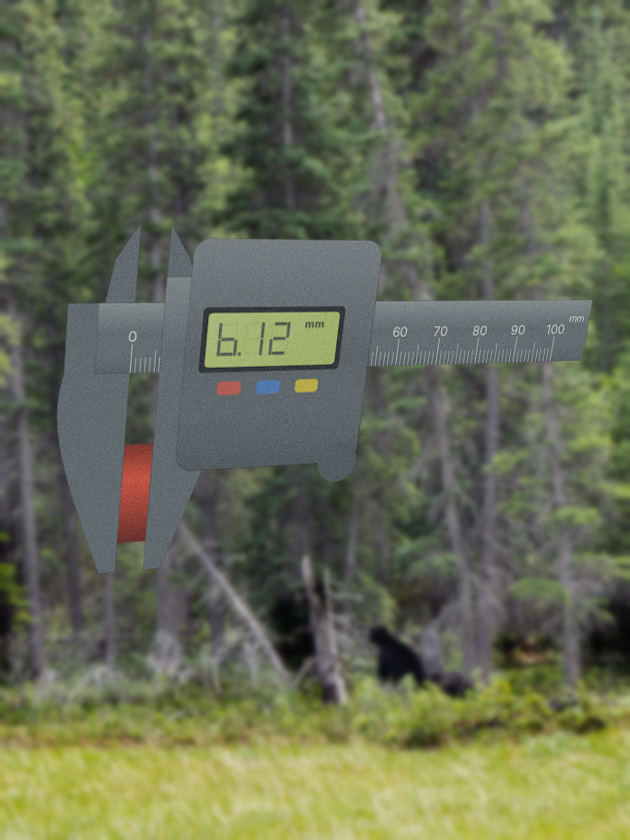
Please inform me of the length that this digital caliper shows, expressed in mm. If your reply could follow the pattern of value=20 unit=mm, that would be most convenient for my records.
value=6.12 unit=mm
